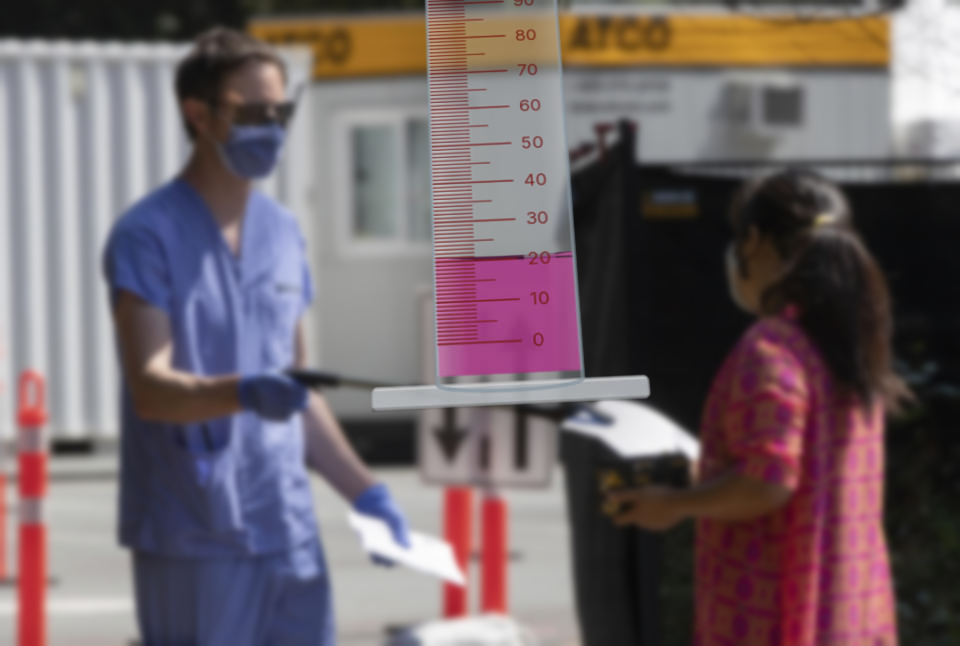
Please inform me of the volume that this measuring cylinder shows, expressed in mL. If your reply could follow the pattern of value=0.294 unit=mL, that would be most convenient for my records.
value=20 unit=mL
